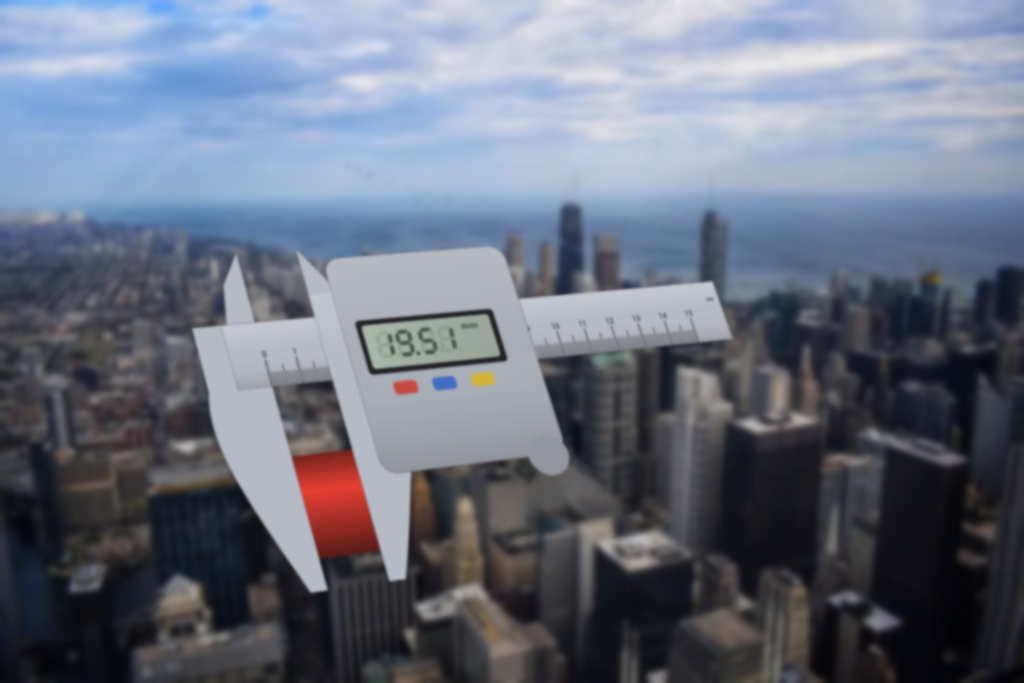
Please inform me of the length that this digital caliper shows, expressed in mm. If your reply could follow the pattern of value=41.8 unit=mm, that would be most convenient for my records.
value=19.51 unit=mm
